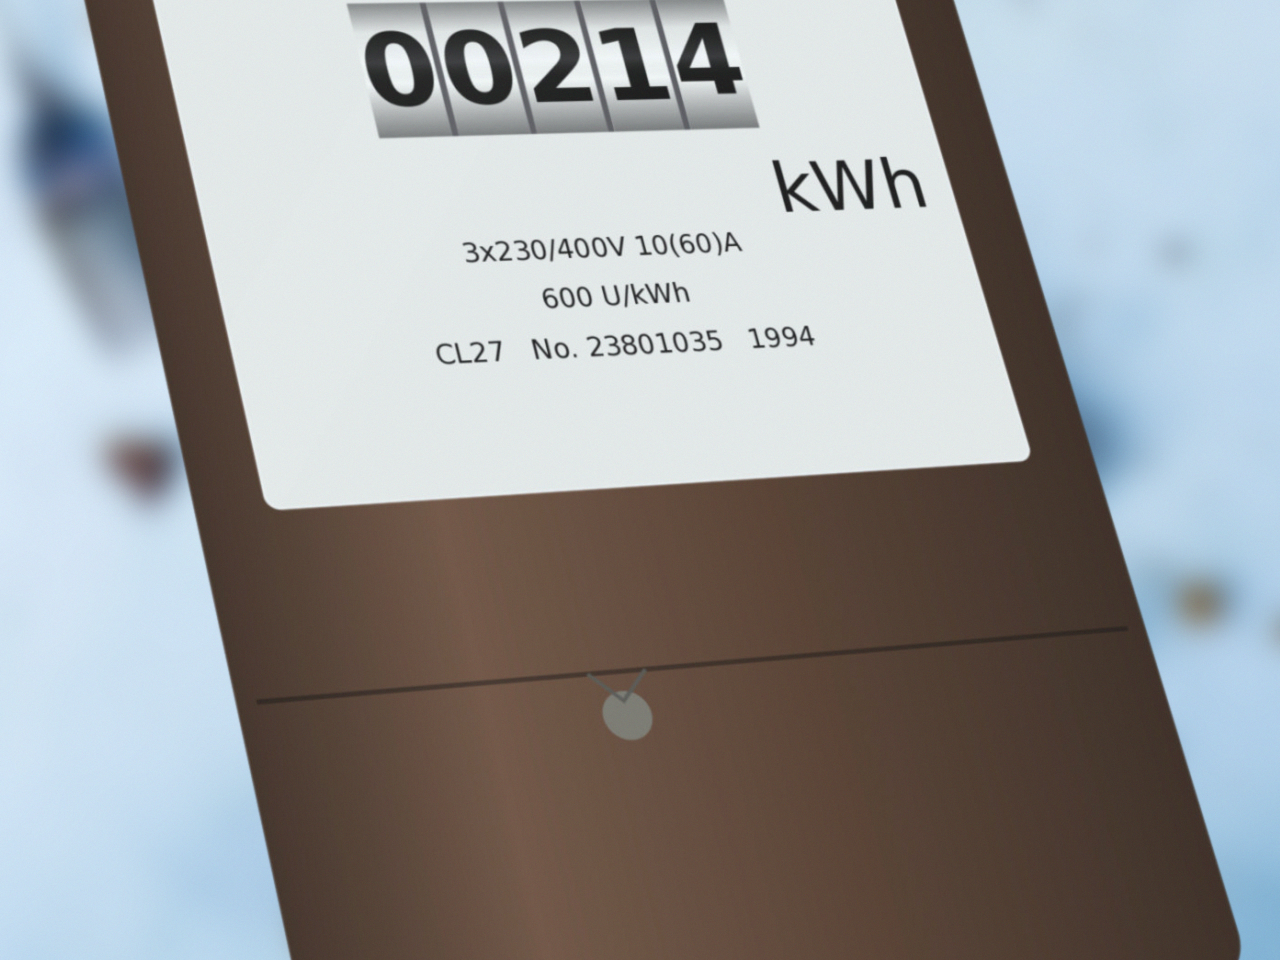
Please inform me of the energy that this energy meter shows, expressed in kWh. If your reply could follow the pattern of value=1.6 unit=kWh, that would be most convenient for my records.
value=214 unit=kWh
